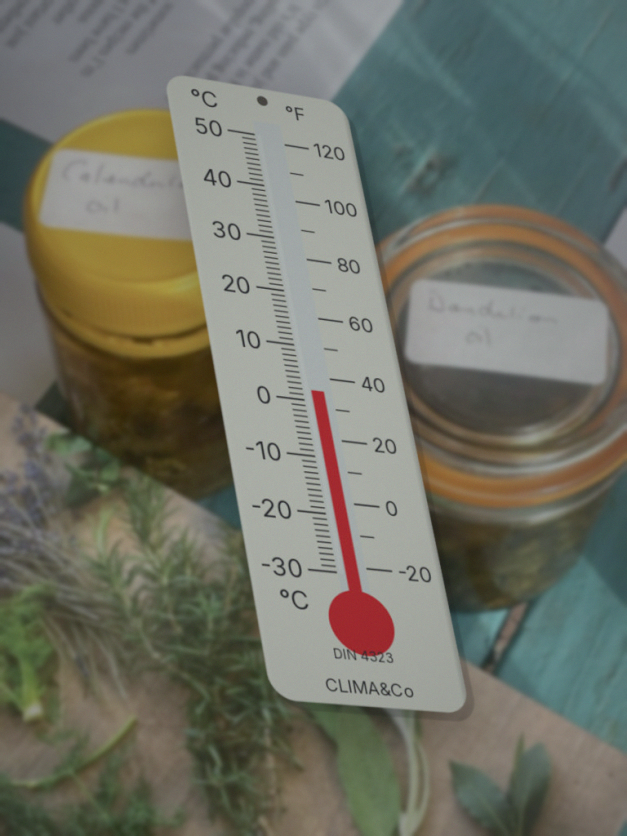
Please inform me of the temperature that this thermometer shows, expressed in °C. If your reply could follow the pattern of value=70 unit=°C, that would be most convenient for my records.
value=2 unit=°C
